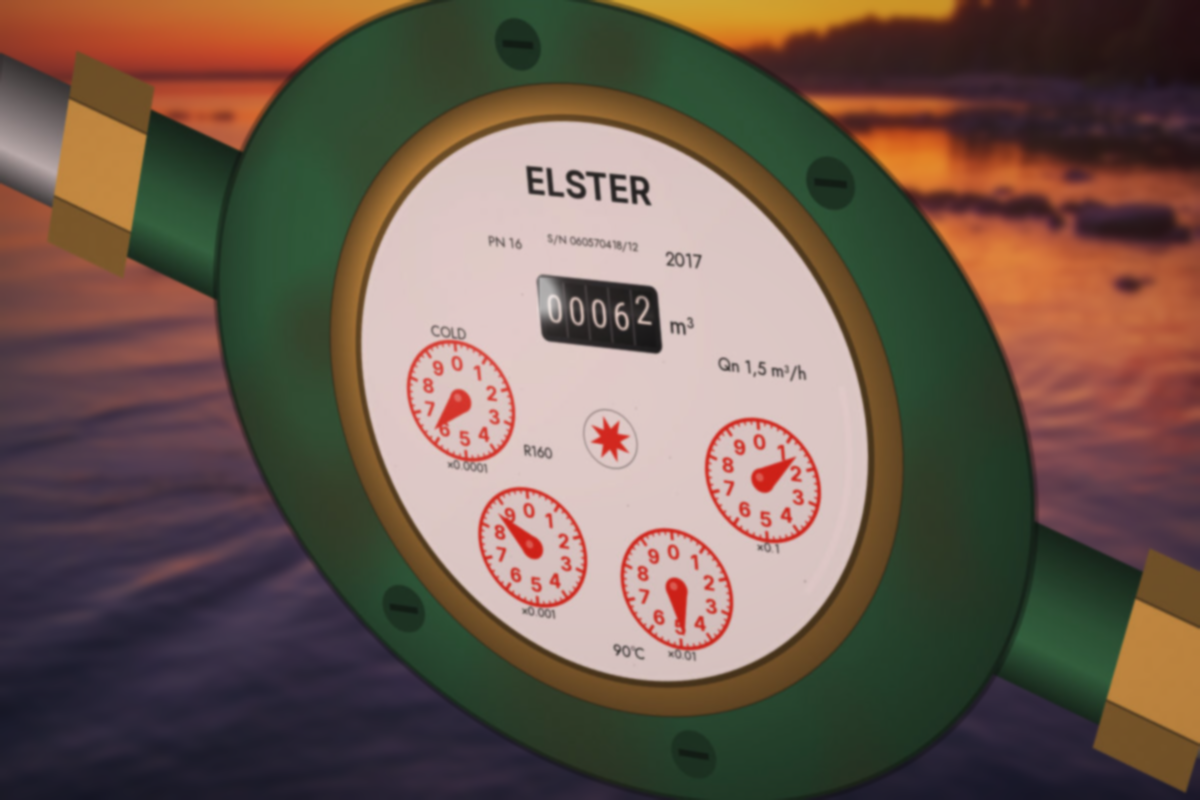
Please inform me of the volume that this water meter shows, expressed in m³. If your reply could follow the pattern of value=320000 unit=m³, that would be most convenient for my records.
value=62.1486 unit=m³
